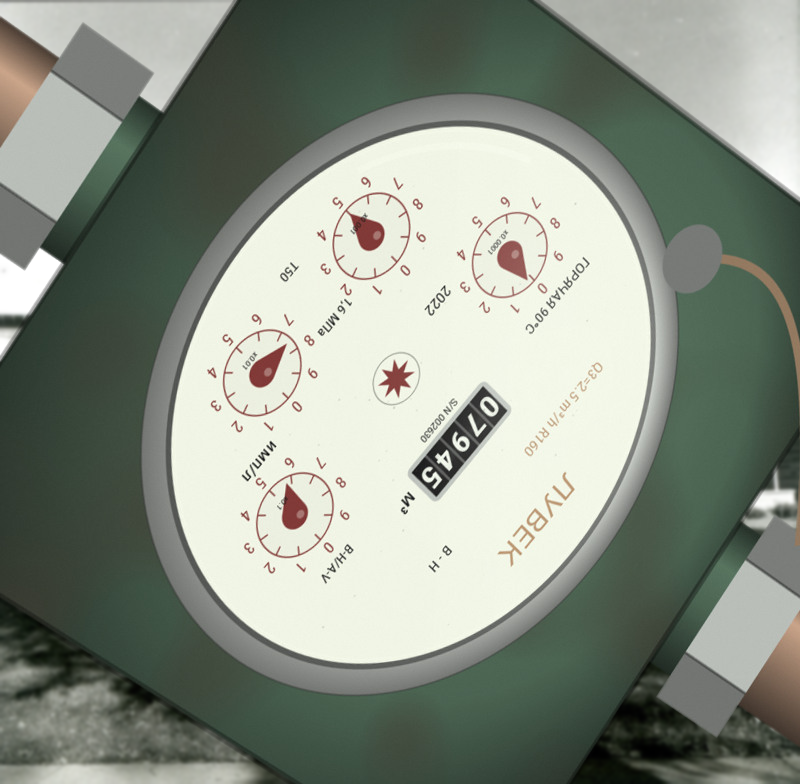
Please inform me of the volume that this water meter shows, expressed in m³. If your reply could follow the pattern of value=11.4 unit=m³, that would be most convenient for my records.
value=7945.5750 unit=m³
